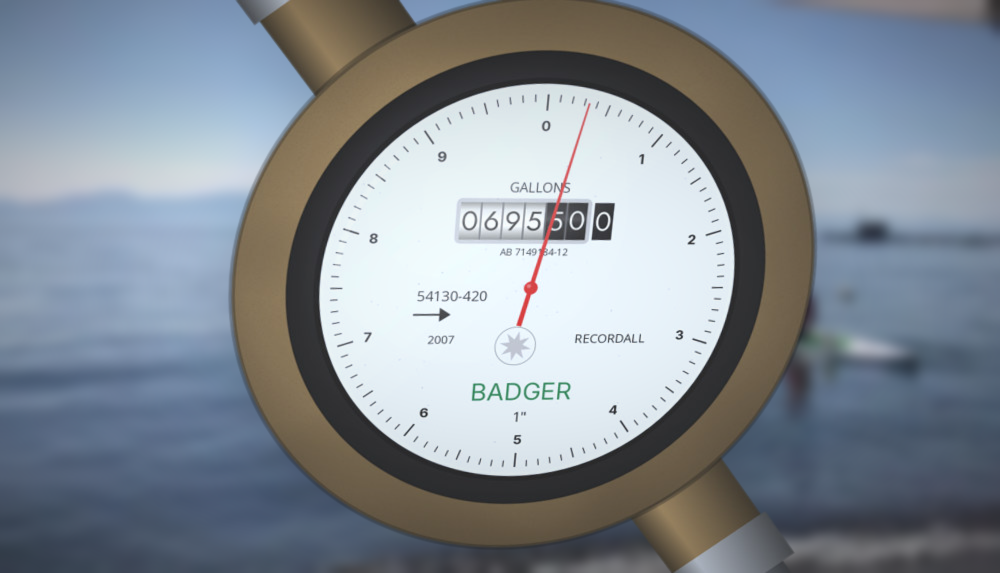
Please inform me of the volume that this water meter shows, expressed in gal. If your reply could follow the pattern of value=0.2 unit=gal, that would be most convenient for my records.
value=695500.3 unit=gal
